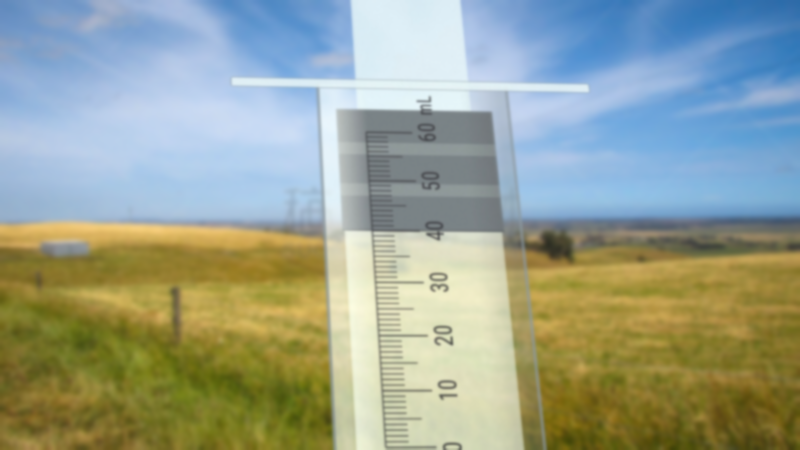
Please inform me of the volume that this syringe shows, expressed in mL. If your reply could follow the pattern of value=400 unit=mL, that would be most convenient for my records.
value=40 unit=mL
